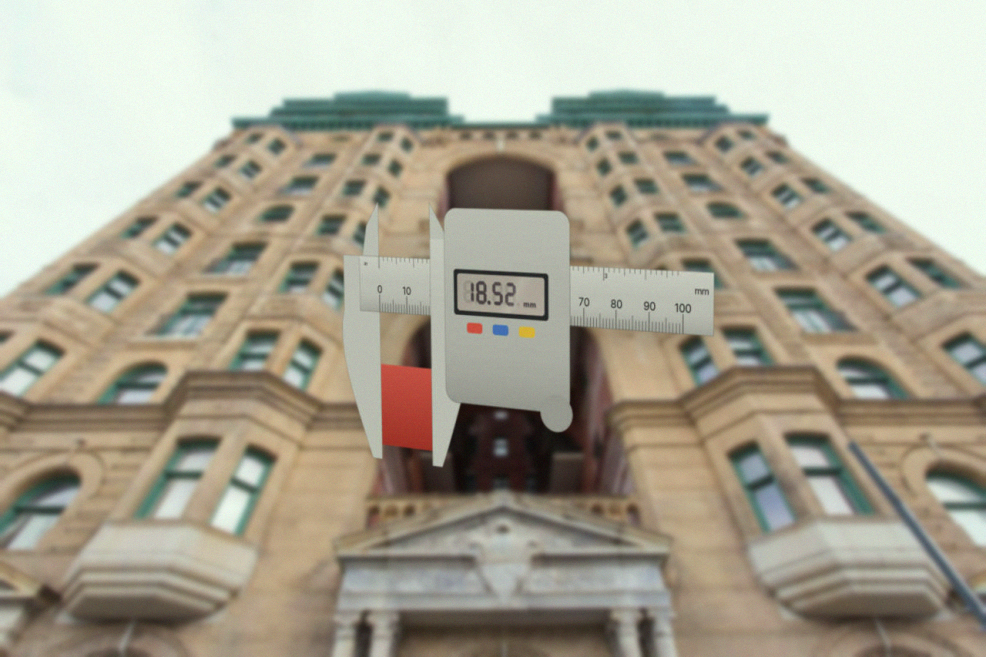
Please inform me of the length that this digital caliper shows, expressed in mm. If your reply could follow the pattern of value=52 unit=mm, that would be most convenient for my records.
value=18.52 unit=mm
